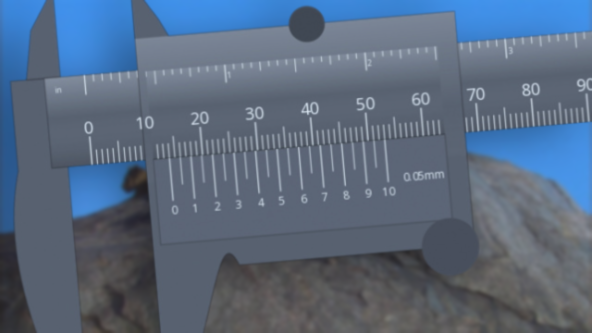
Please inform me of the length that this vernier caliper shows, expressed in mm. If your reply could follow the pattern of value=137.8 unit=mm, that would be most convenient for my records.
value=14.0 unit=mm
